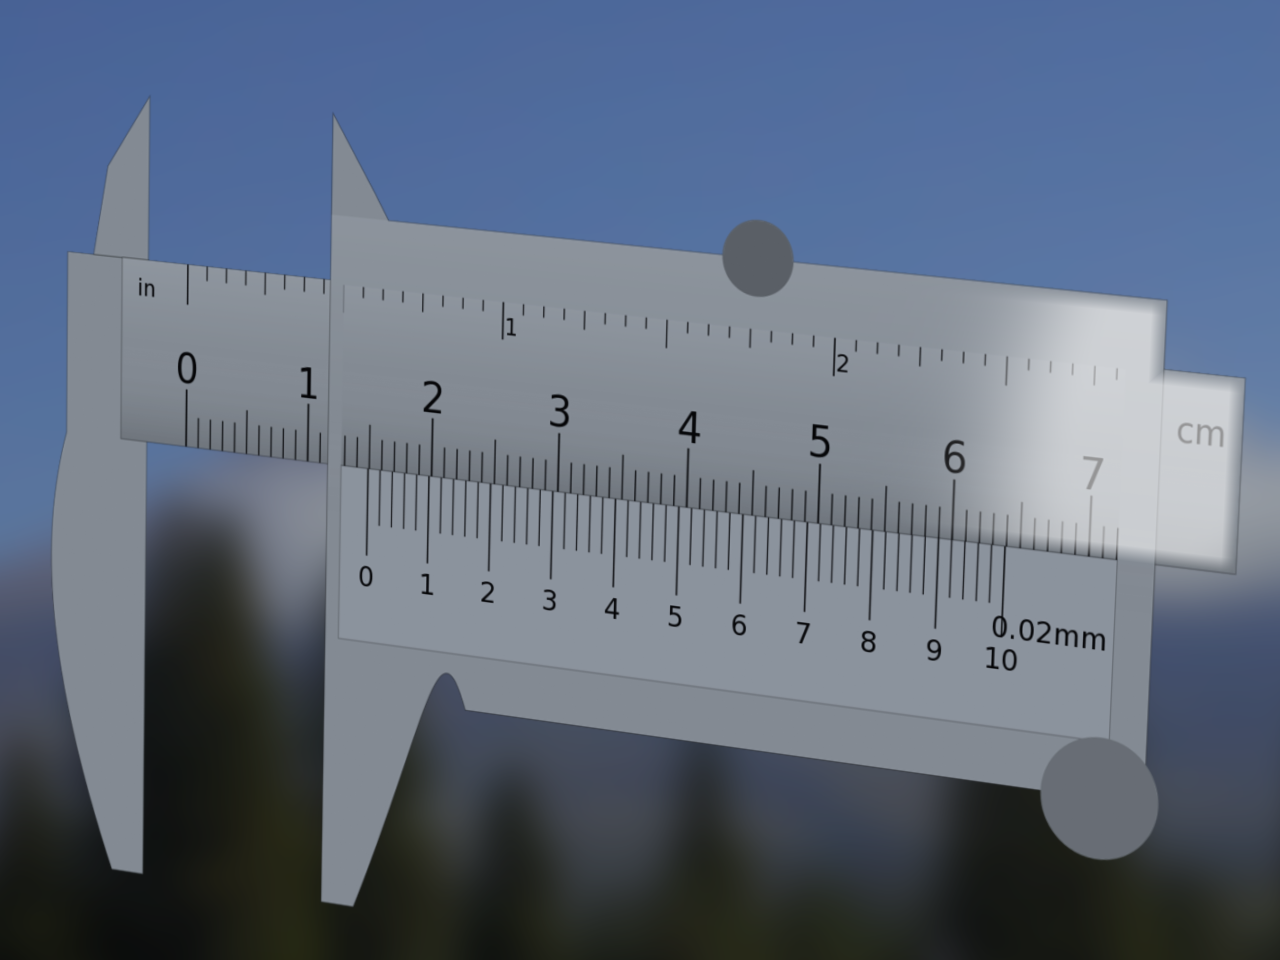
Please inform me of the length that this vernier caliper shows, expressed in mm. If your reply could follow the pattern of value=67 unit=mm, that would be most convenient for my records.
value=14.9 unit=mm
